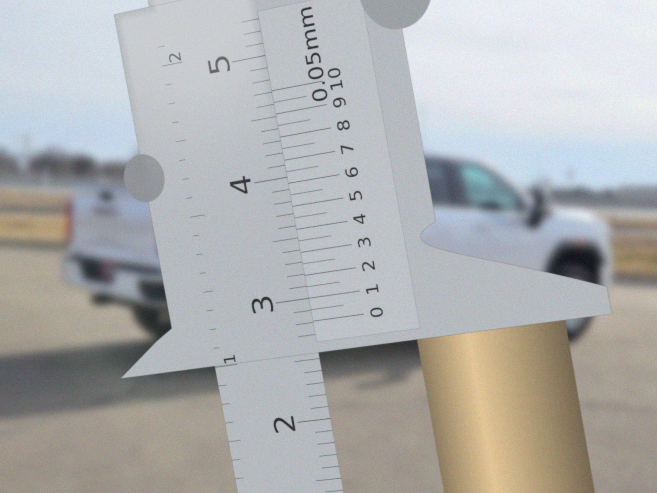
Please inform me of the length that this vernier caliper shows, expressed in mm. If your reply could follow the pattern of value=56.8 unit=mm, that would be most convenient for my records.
value=28.1 unit=mm
